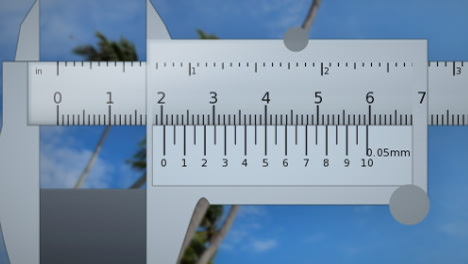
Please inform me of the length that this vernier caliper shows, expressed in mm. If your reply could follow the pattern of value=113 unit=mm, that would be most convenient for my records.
value=20.5 unit=mm
